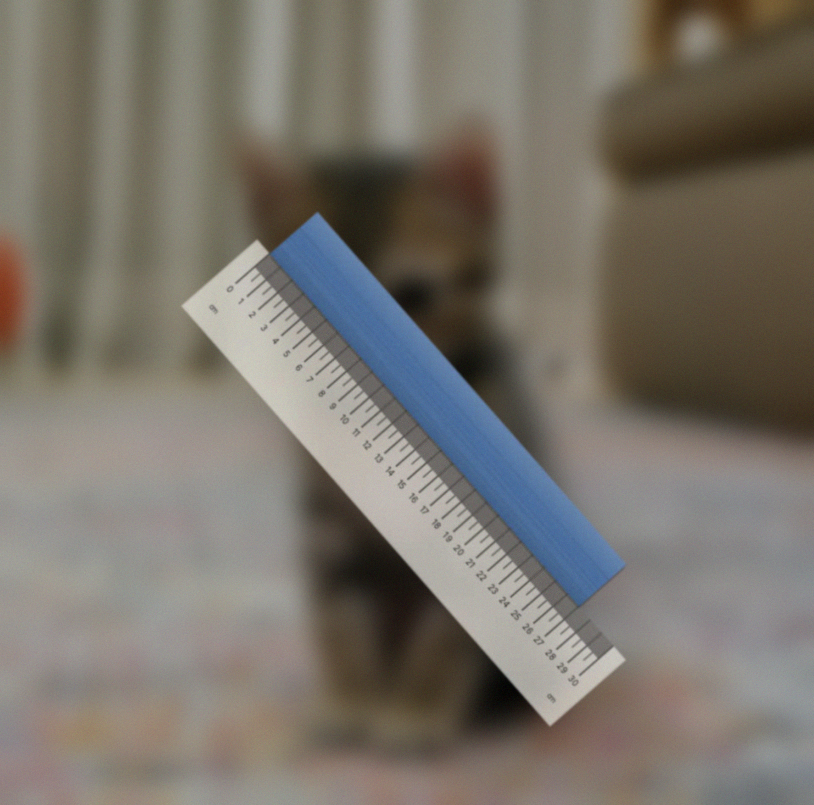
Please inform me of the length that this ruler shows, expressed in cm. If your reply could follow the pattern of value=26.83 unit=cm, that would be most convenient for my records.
value=27 unit=cm
